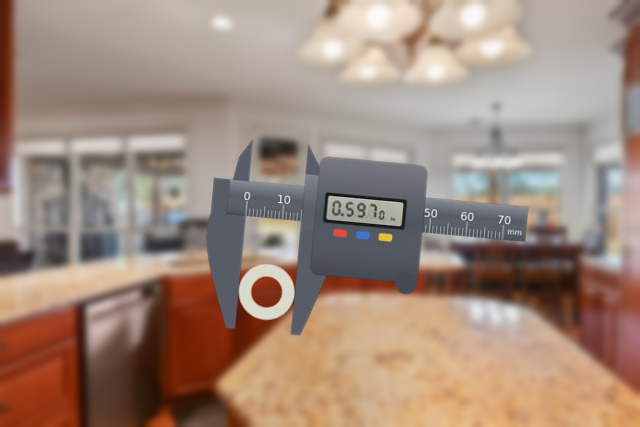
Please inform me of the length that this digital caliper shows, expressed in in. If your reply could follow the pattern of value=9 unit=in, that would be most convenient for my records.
value=0.5970 unit=in
